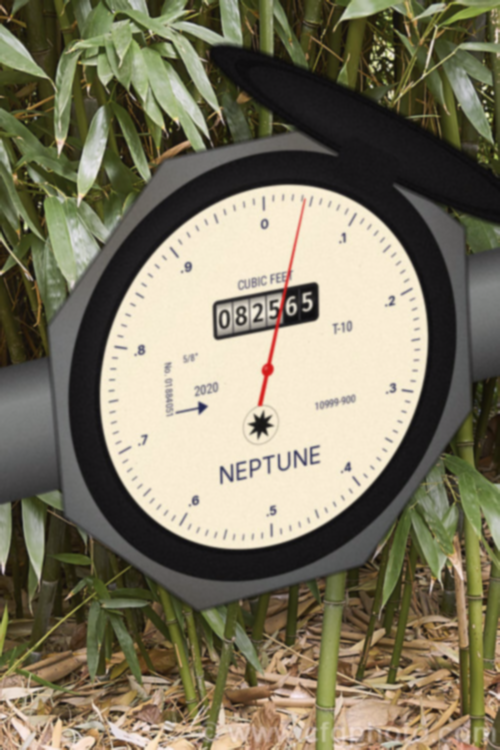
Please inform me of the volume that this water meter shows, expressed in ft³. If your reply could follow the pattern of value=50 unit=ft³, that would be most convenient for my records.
value=82565.04 unit=ft³
